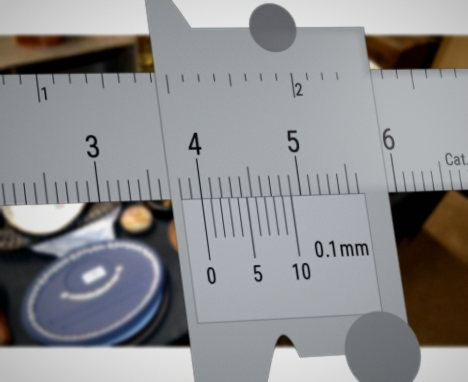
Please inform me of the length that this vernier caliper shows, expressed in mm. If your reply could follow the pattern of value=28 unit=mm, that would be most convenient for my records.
value=40.0 unit=mm
